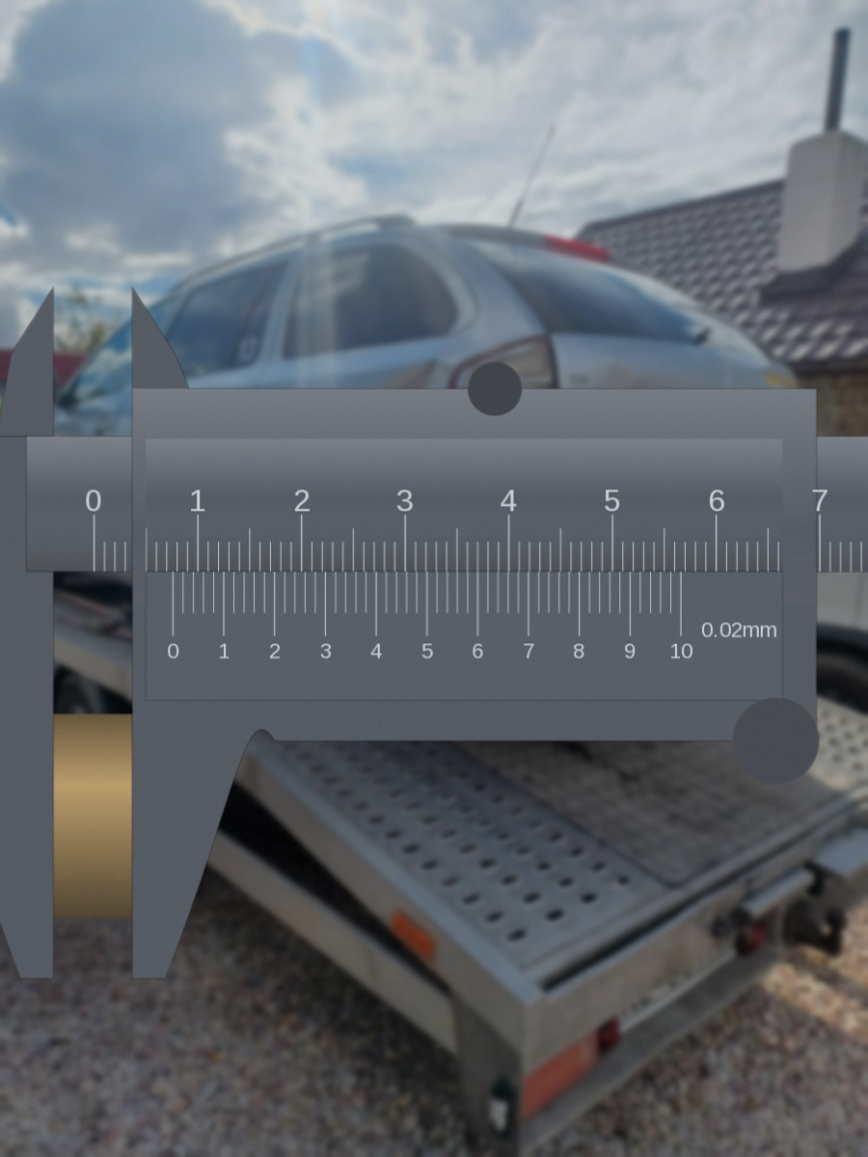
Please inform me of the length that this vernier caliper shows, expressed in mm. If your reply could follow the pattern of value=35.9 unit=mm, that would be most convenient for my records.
value=7.6 unit=mm
